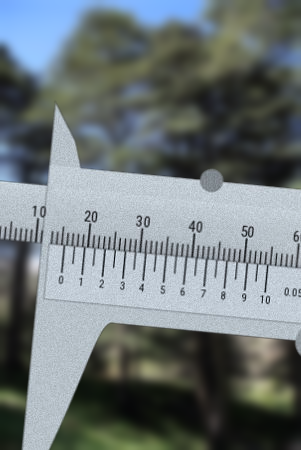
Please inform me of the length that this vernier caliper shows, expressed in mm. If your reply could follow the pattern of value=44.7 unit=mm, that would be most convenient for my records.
value=15.5 unit=mm
